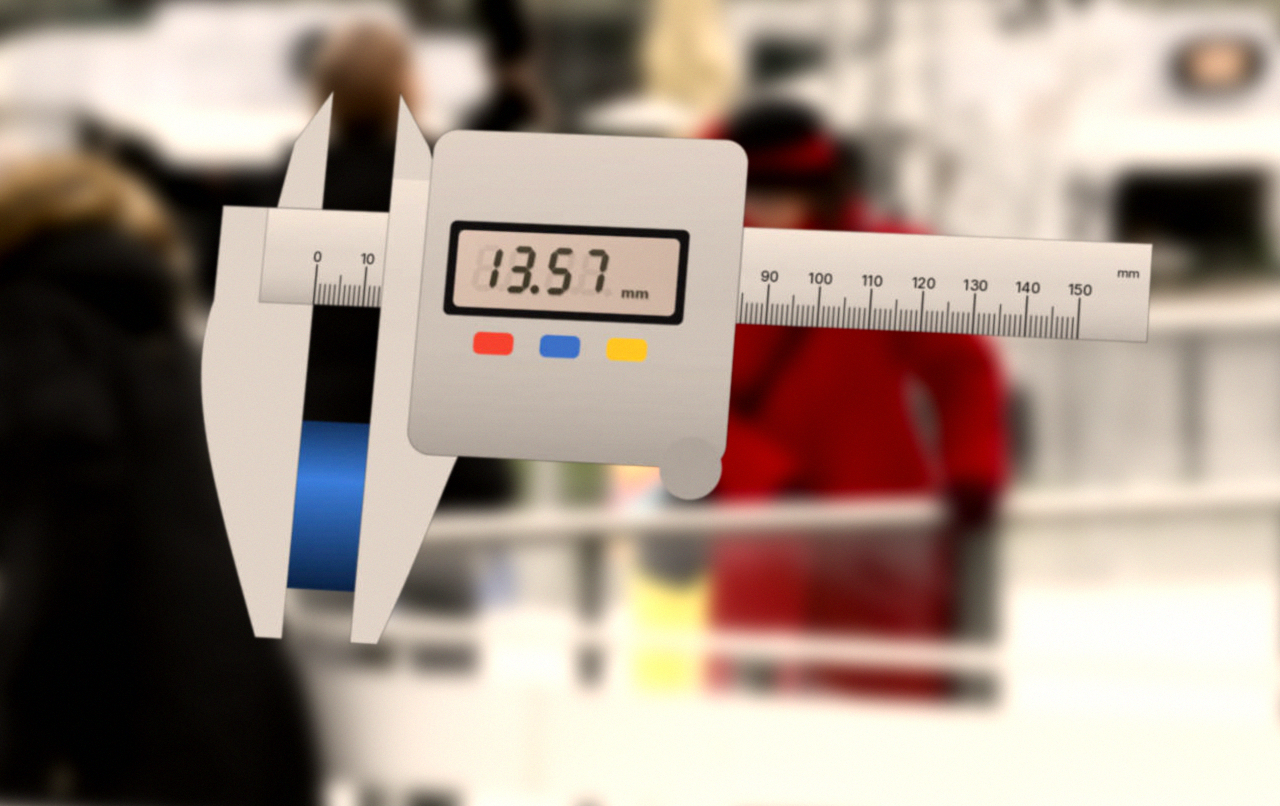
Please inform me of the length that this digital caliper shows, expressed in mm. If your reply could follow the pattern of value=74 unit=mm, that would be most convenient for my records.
value=13.57 unit=mm
